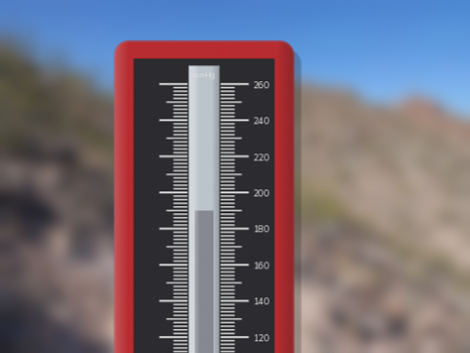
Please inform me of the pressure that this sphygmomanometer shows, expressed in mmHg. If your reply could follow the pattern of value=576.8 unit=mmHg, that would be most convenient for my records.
value=190 unit=mmHg
